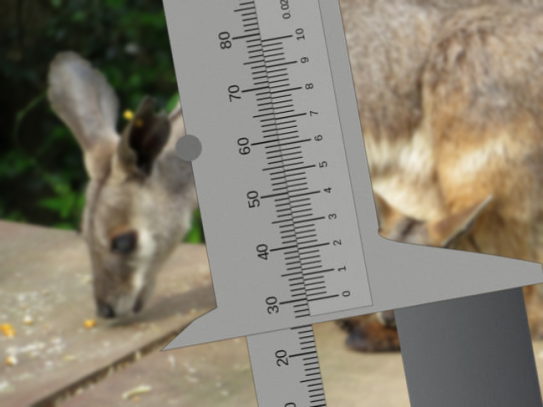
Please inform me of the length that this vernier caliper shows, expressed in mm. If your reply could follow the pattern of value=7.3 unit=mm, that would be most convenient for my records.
value=29.6 unit=mm
